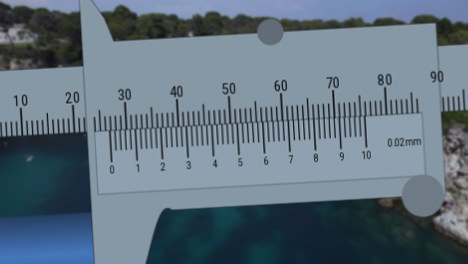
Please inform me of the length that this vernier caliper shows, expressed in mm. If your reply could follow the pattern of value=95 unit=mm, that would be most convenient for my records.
value=26.8 unit=mm
